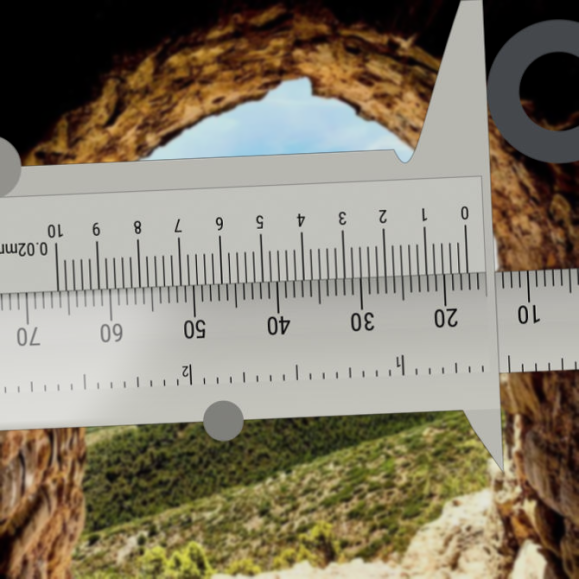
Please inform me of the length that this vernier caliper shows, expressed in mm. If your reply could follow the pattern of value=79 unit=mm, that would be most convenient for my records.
value=17.2 unit=mm
